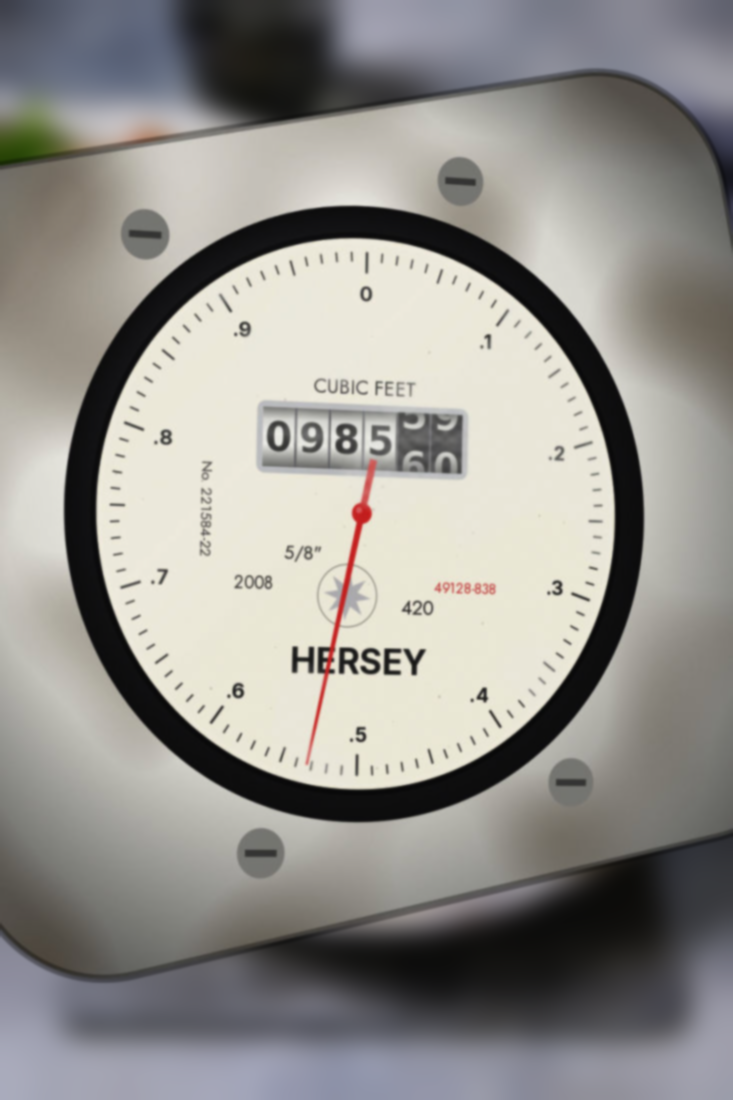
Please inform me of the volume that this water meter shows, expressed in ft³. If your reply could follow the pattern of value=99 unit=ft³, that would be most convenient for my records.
value=98559.53 unit=ft³
